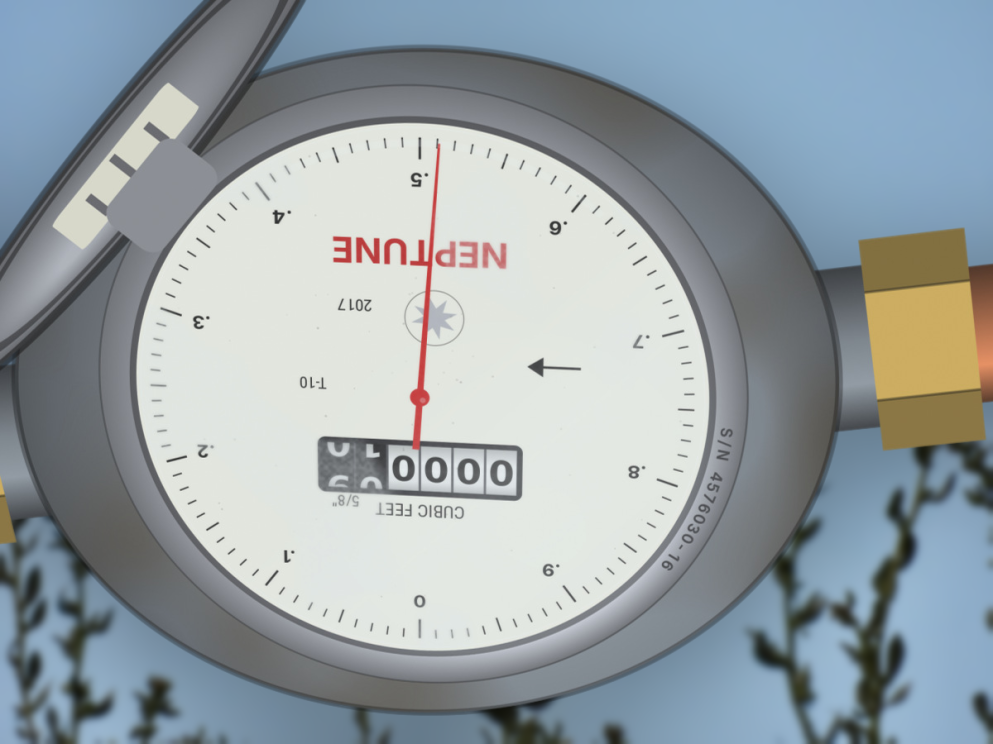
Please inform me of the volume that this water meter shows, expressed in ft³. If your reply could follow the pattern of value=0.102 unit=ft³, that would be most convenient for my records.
value=9.51 unit=ft³
